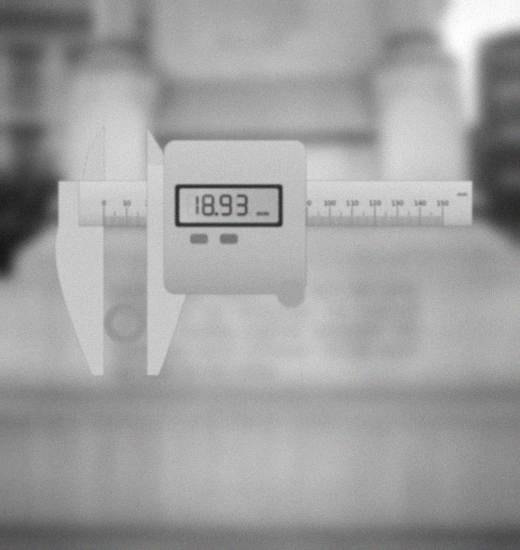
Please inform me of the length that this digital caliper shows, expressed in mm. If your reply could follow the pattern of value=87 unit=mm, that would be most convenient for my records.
value=18.93 unit=mm
